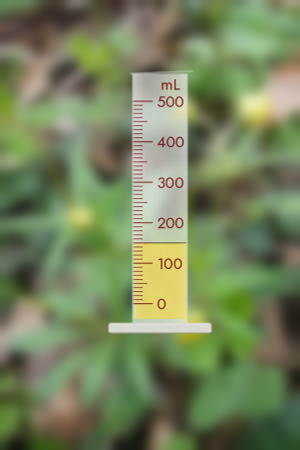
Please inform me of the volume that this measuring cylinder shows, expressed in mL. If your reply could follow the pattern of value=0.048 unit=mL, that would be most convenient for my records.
value=150 unit=mL
